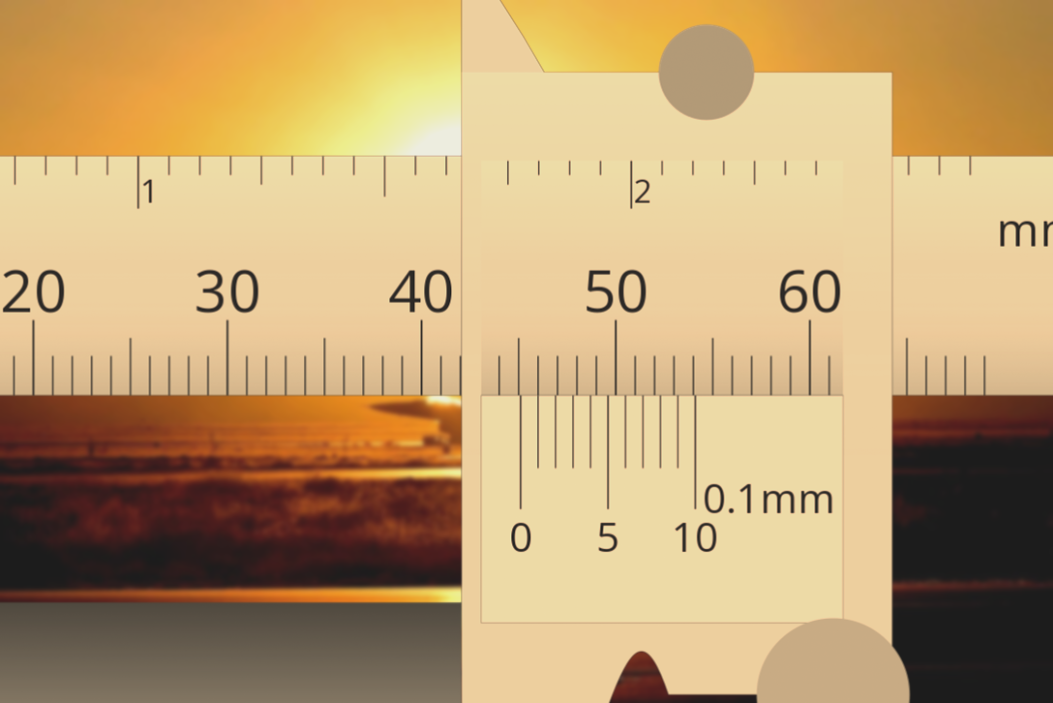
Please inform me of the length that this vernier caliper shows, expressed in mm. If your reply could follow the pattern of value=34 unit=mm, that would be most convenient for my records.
value=45.1 unit=mm
